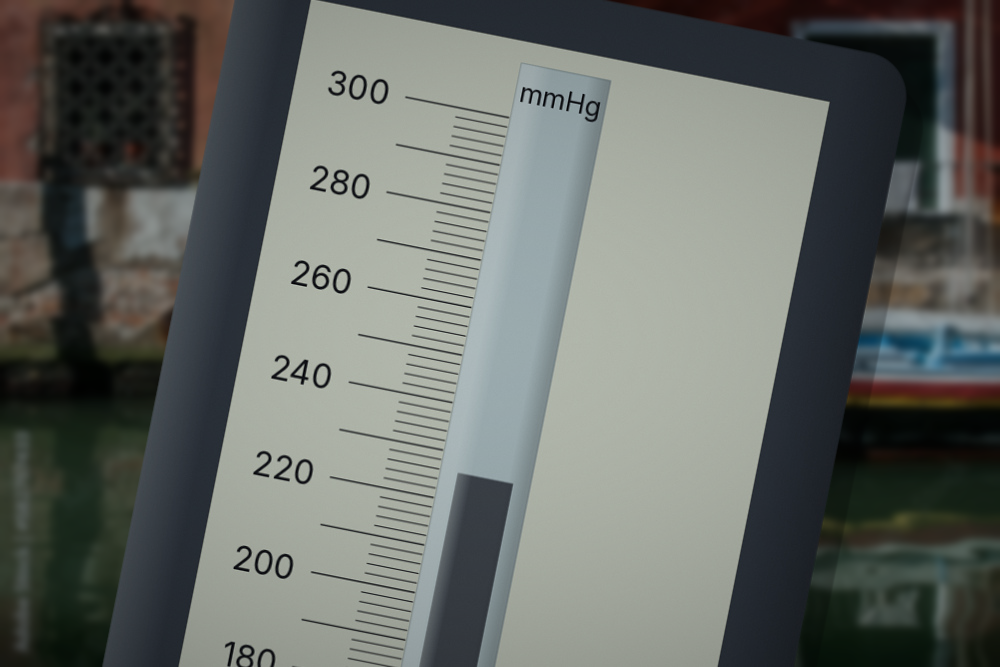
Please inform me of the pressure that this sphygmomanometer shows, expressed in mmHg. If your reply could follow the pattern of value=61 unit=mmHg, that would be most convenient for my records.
value=226 unit=mmHg
